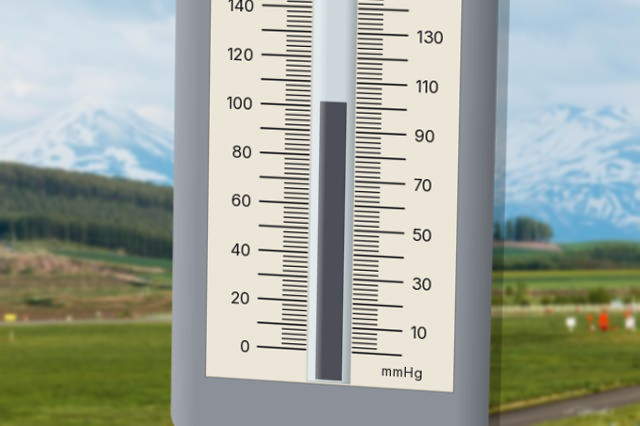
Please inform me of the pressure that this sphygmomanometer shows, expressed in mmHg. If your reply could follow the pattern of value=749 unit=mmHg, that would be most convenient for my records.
value=102 unit=mmHg
